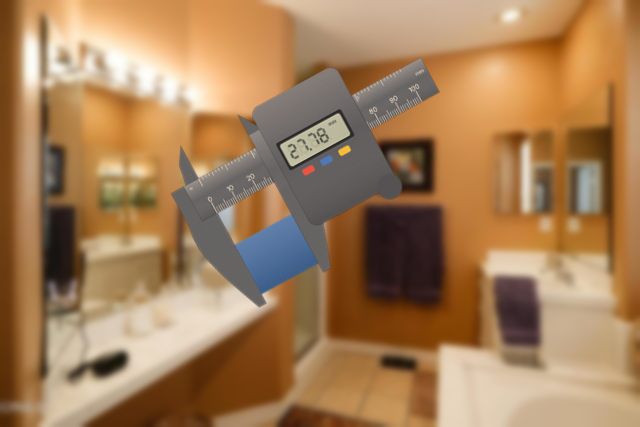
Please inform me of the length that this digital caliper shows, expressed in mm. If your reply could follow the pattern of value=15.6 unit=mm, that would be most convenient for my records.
value=27.78 unit=mm
